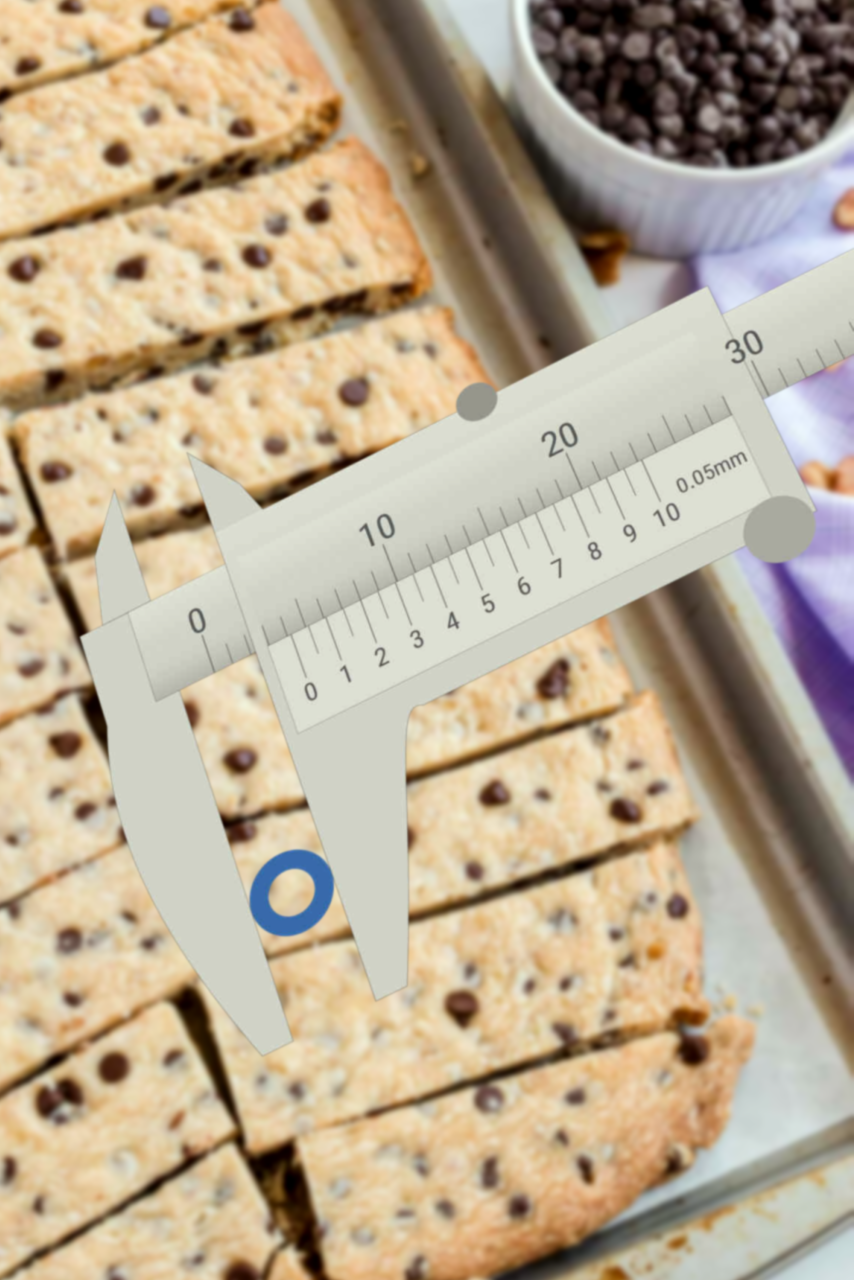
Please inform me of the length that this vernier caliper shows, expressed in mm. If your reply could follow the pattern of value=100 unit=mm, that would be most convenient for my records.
value=4.2 unit=mm
